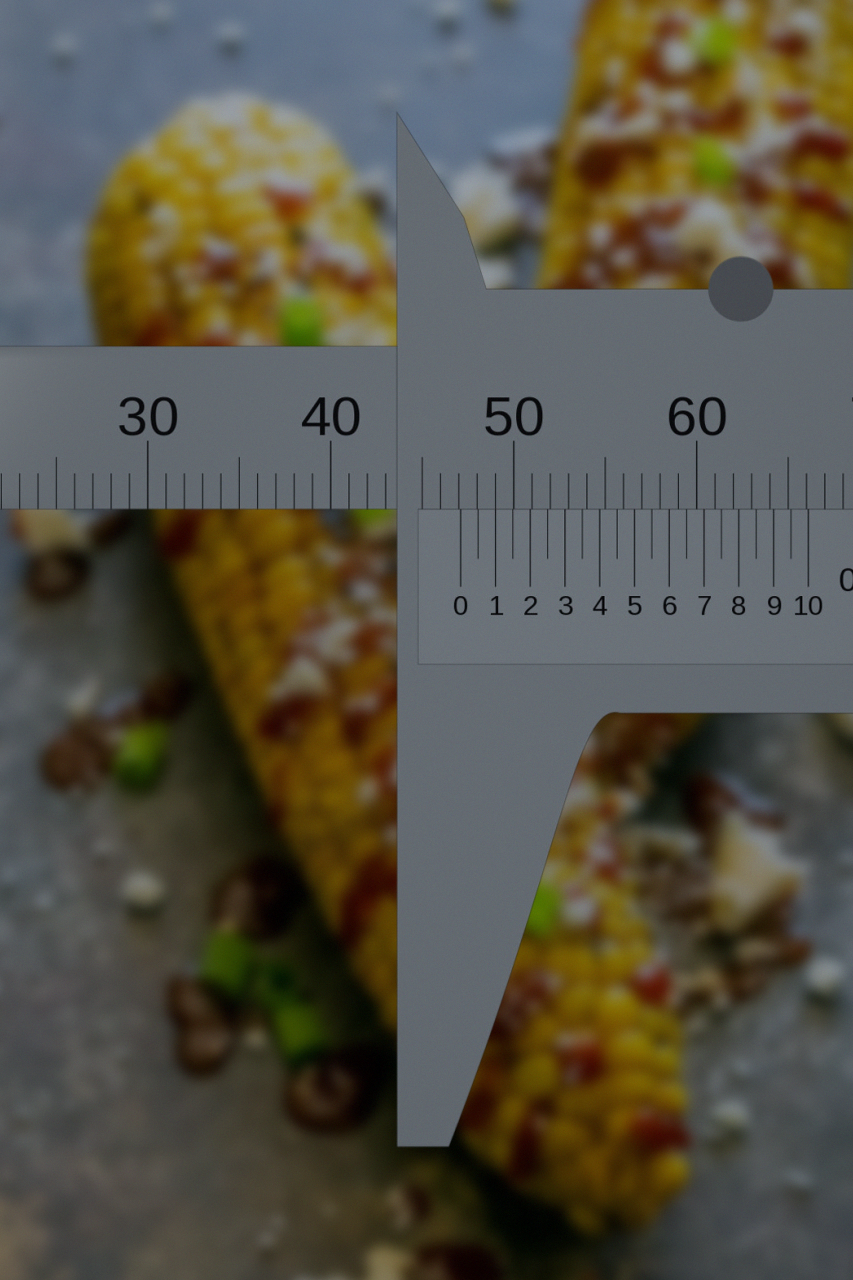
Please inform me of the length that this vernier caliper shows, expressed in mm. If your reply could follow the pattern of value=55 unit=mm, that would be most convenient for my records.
value=47.1 unit=mm
